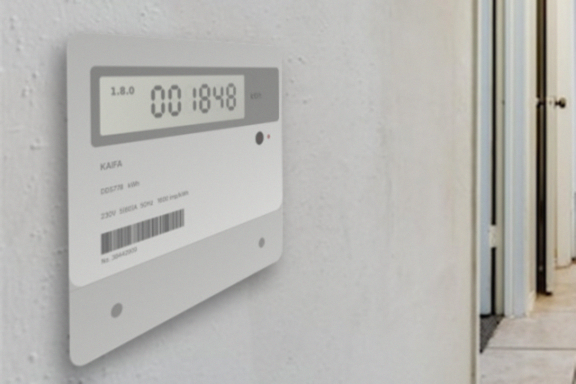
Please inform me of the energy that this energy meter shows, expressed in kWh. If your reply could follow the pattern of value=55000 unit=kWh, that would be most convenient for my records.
value=1848 unit=kWh
